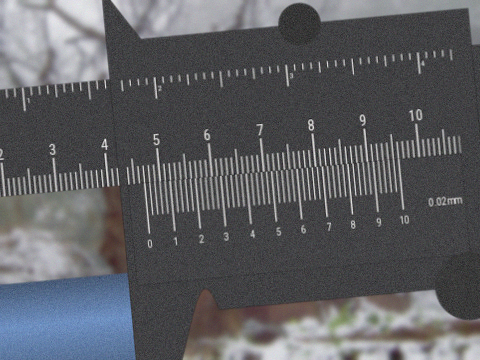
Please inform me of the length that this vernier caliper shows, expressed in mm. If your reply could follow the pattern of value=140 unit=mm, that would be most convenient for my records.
value=47.0 unit=mm
